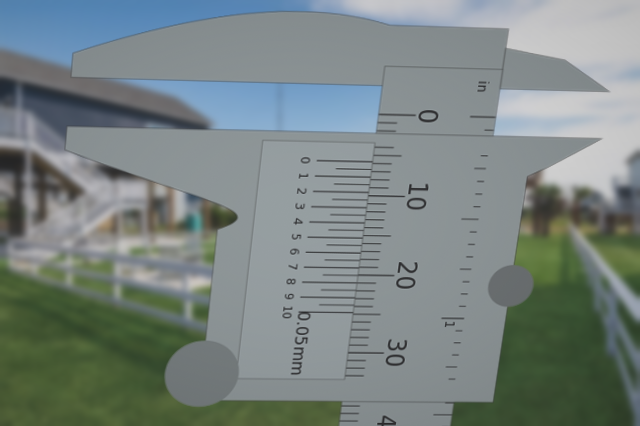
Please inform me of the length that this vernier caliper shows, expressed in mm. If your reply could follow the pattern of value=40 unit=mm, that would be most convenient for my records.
value=5.8 unit=mm
